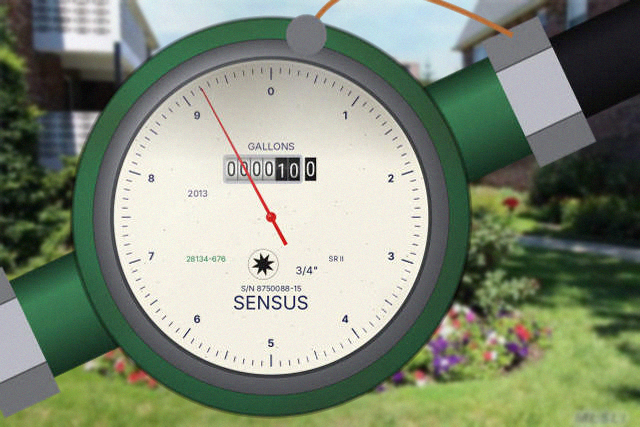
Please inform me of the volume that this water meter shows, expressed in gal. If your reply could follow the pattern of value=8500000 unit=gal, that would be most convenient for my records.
value=99.2 unit=gal
